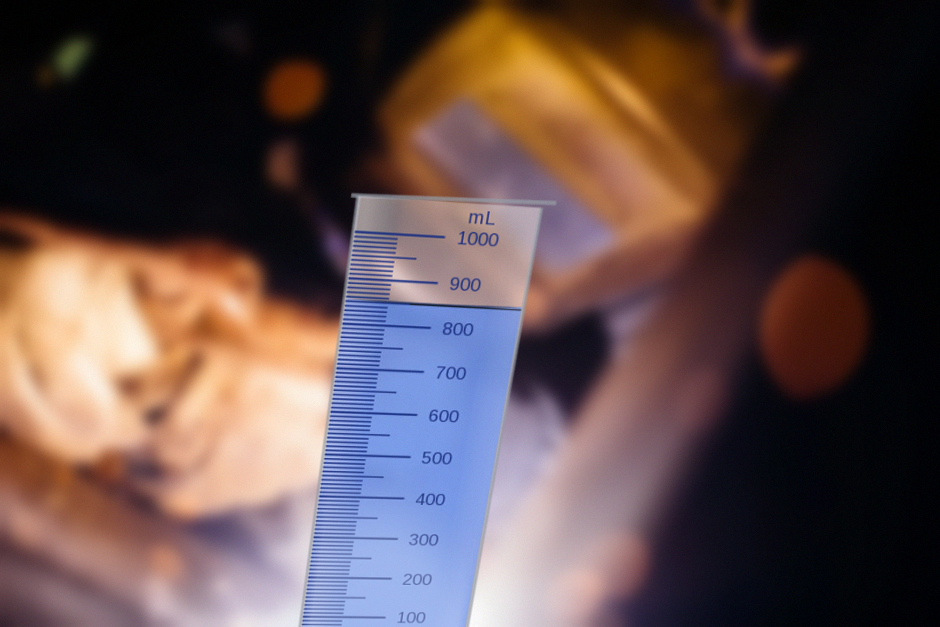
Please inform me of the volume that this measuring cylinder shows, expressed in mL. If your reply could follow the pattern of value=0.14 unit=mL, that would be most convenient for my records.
value=850 unit=mL
